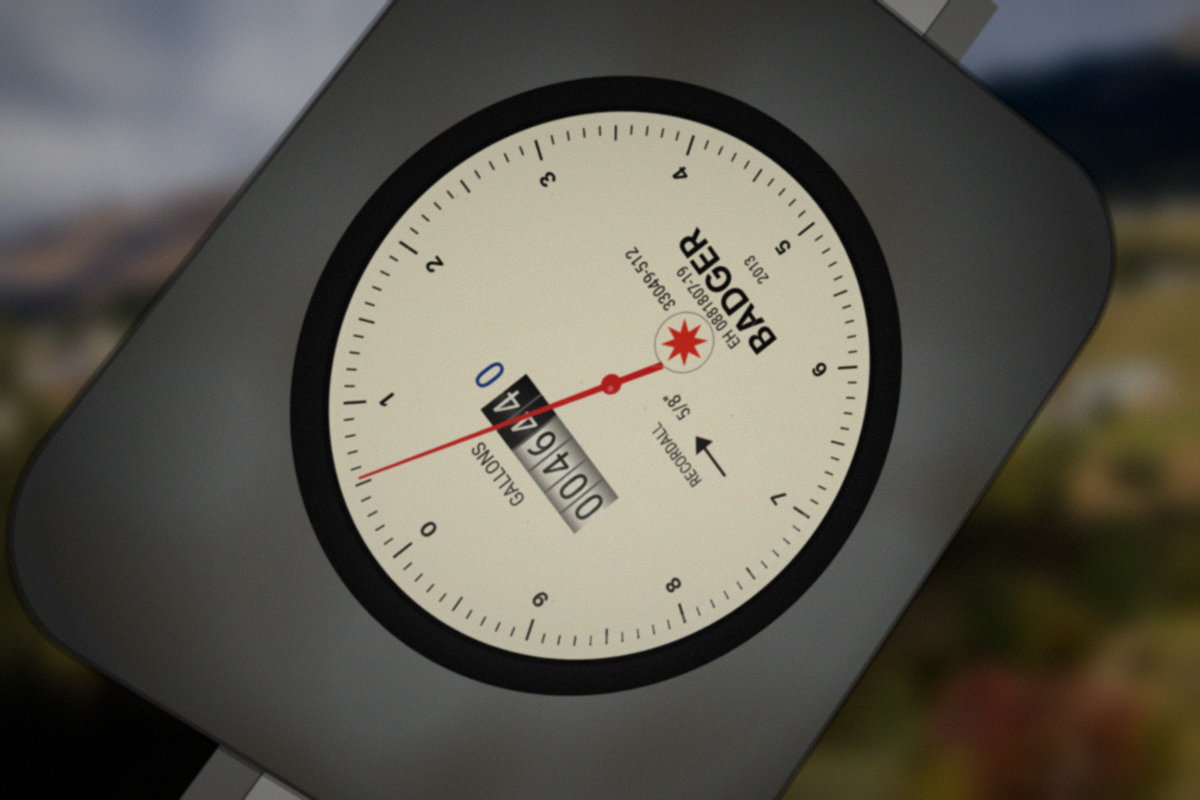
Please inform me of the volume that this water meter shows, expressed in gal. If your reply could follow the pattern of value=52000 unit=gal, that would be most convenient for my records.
value=46440.5 unit=gal
